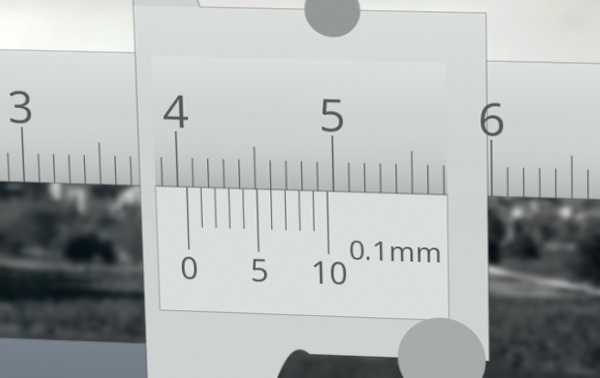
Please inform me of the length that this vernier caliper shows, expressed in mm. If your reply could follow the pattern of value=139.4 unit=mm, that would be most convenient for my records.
value=40.6 unit=mm
